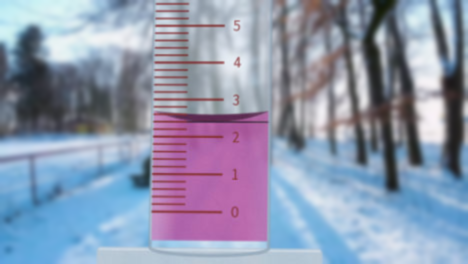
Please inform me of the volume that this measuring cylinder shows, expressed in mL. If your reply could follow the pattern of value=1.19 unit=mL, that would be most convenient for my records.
value=2.4 unit=mL
